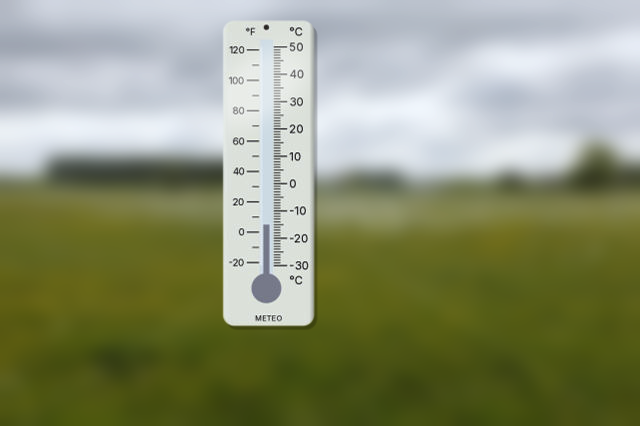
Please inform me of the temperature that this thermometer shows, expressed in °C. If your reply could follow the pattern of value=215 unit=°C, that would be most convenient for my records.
value=-15 unit=°C
